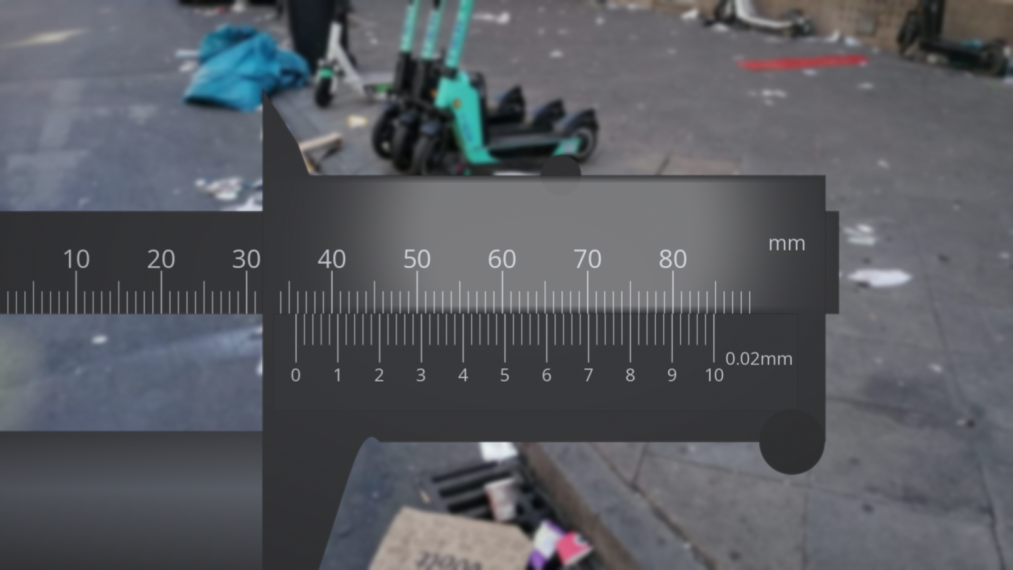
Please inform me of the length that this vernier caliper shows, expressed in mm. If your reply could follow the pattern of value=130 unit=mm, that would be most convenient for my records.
value=35.8 unit=mm
